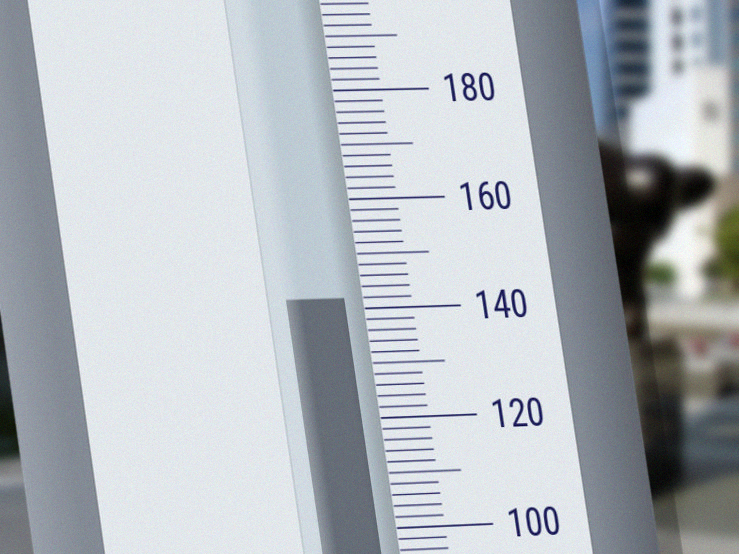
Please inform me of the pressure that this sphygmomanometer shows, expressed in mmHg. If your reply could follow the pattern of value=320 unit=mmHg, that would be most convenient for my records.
value=142 unit=mmHg
